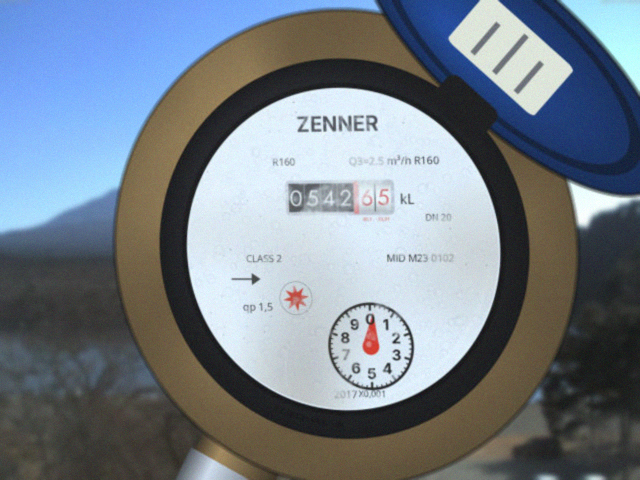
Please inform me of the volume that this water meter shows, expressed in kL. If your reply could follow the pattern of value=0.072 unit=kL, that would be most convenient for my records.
value=542.650 unit=kL
